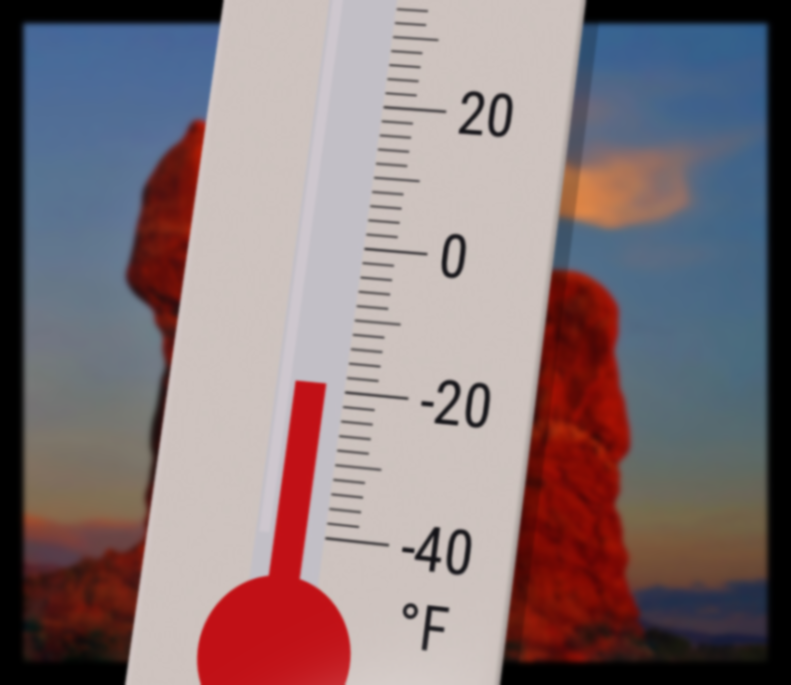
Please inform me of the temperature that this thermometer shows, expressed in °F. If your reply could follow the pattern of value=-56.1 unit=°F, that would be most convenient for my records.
value=-19 unit=°F
